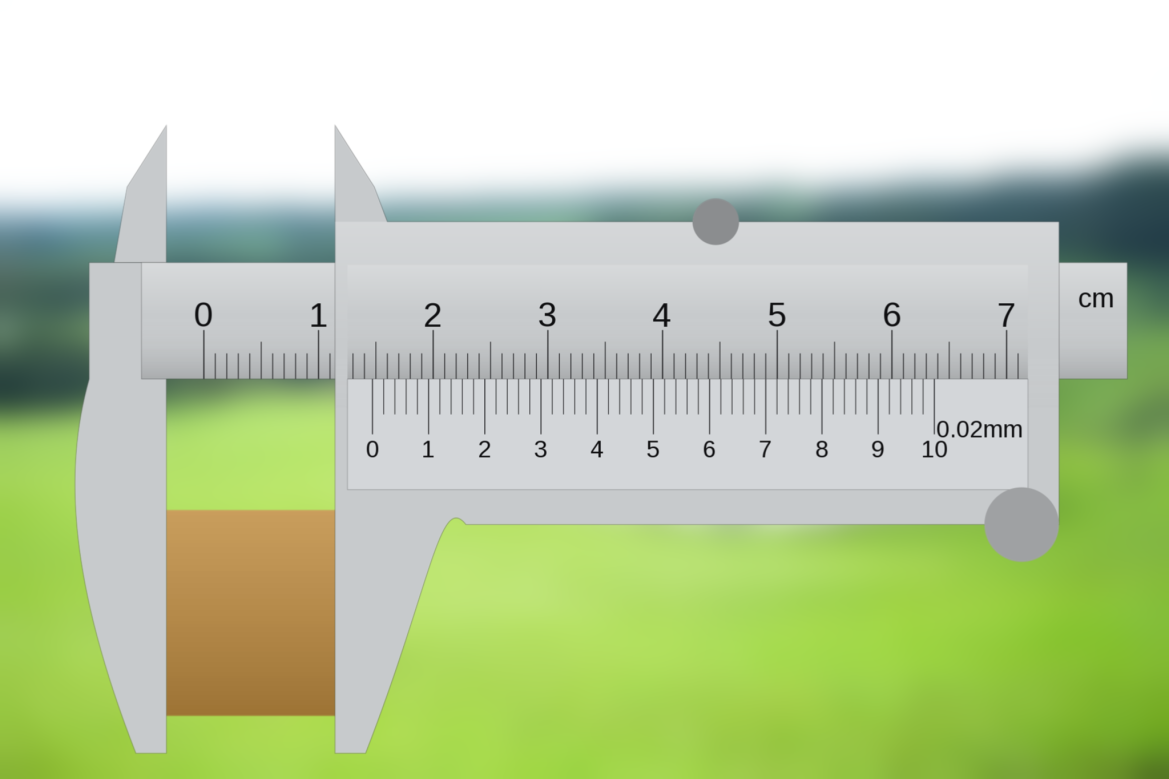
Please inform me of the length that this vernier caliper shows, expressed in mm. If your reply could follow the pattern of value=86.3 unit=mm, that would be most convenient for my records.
value=14.7 unit=mm
